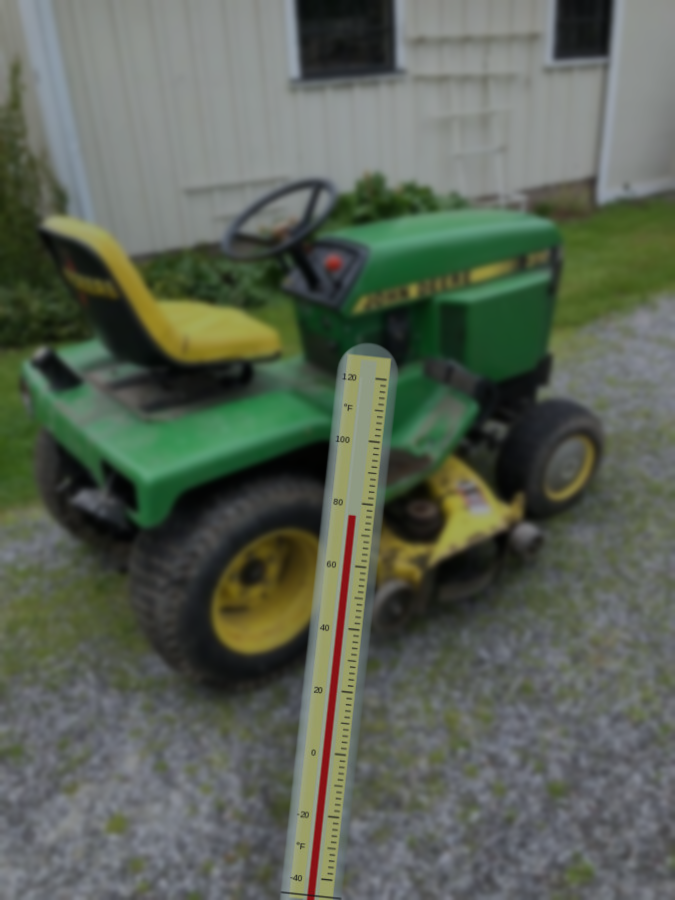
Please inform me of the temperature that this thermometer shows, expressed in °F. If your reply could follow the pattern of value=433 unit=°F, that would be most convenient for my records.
value=76 unit=°F
